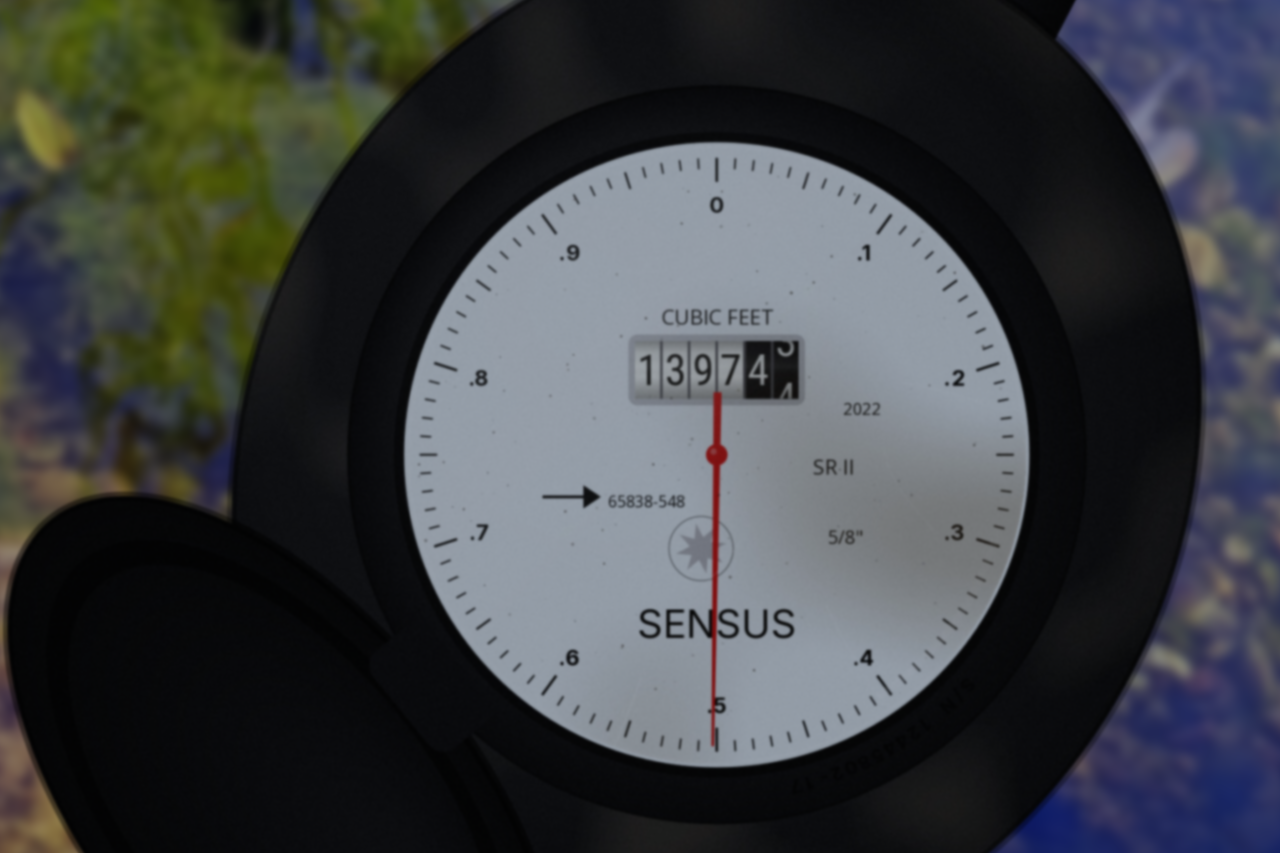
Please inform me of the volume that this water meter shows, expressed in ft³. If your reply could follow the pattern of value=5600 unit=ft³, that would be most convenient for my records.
value=139743.50 unit=ft³
